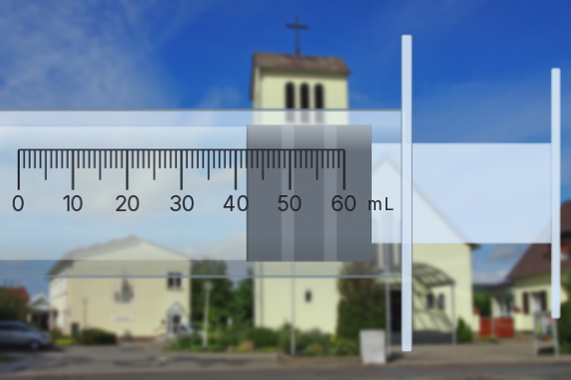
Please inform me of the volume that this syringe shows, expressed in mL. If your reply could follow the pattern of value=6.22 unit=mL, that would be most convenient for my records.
value=42 unit=mL
